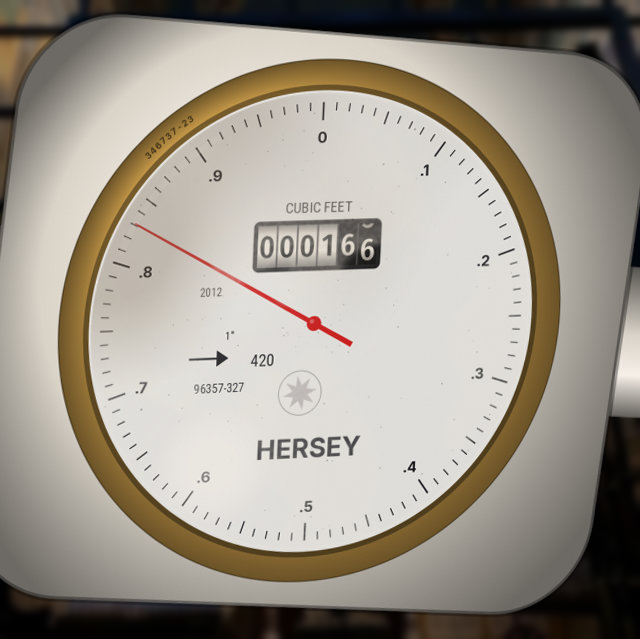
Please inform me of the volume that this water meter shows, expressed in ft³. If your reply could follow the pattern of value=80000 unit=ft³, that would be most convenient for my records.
value=165.83 unit=ft³
